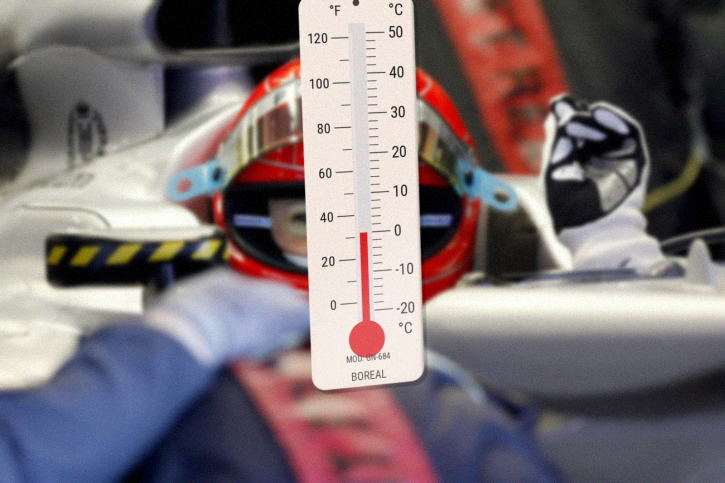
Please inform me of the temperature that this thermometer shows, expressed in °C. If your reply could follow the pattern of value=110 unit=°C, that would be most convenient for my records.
value=0 unit=°C
